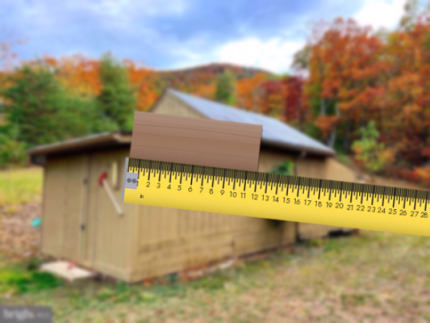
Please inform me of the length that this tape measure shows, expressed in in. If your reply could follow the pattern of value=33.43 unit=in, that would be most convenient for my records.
value=12 unit=in
